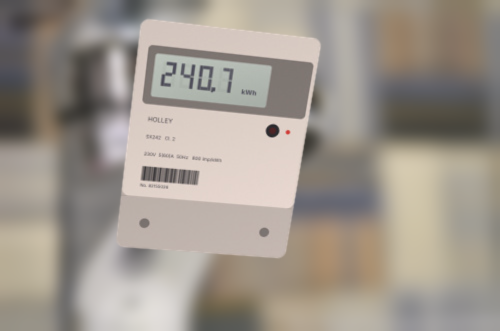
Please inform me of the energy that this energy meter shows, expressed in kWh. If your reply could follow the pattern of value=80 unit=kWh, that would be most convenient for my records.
value=240.7 unit=kWh
